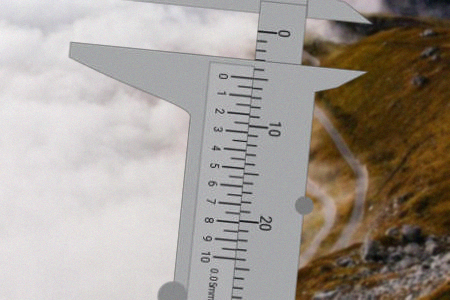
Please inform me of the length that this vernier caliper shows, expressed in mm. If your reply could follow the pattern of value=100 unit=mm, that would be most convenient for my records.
value=5.0 unit=mm
